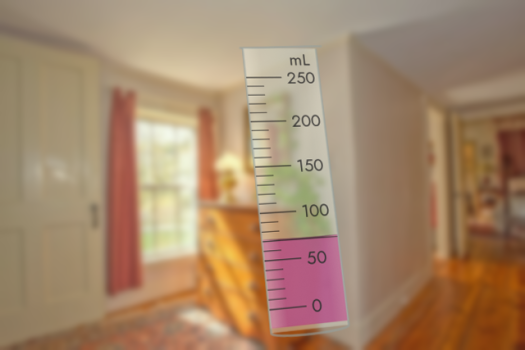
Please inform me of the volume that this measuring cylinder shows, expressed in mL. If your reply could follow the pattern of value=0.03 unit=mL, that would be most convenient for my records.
value=70 unit=mL
